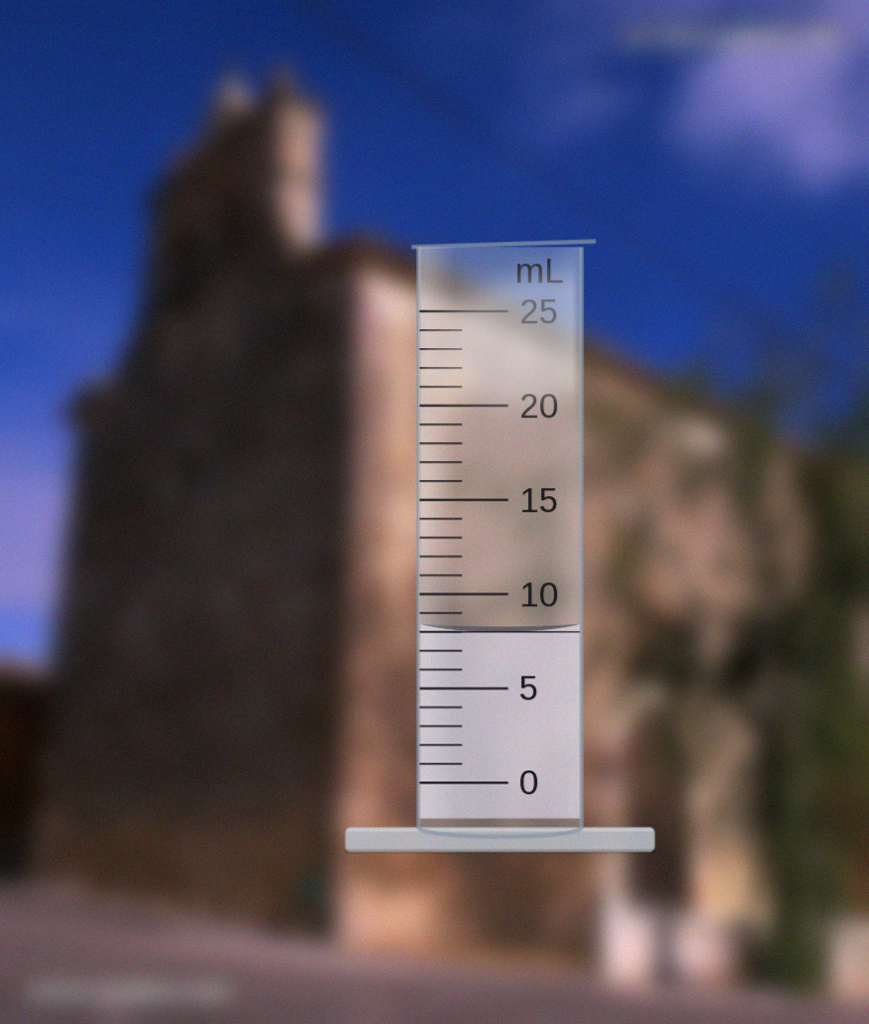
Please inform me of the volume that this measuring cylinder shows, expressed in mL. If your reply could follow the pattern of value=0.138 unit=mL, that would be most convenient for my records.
value=8 unit=mL
